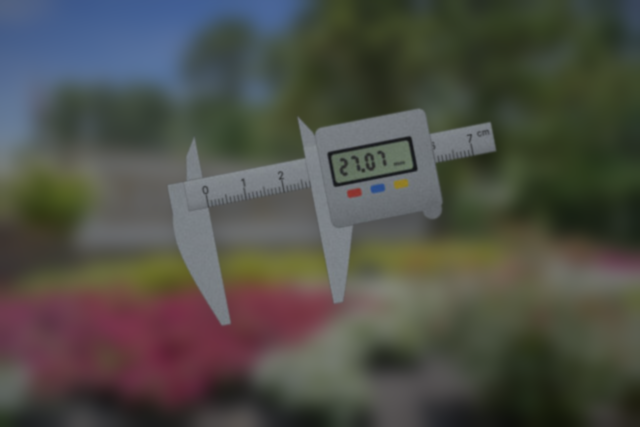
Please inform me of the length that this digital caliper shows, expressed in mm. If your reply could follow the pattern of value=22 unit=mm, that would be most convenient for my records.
value=27.07 unit=mm
